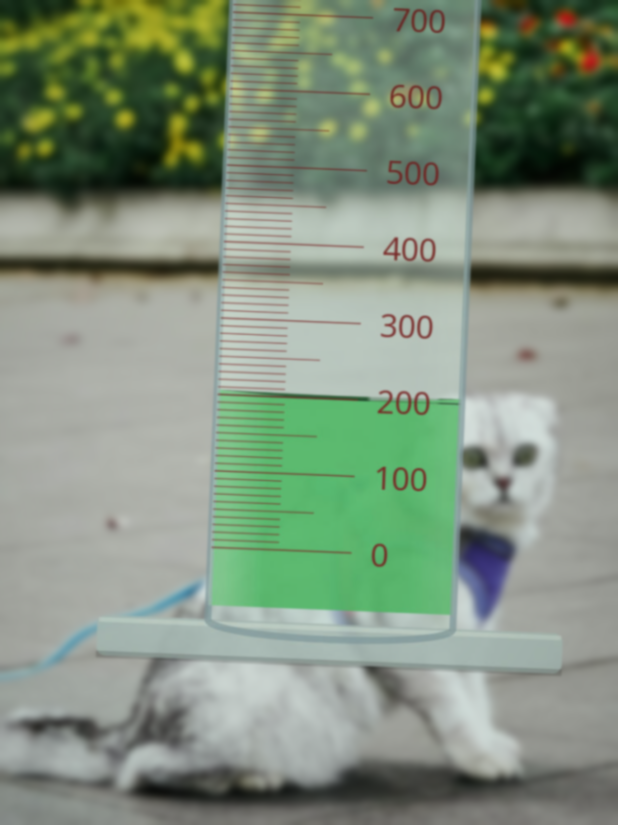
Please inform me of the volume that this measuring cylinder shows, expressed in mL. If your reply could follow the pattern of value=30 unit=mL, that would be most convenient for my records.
value=200 unit=mL
